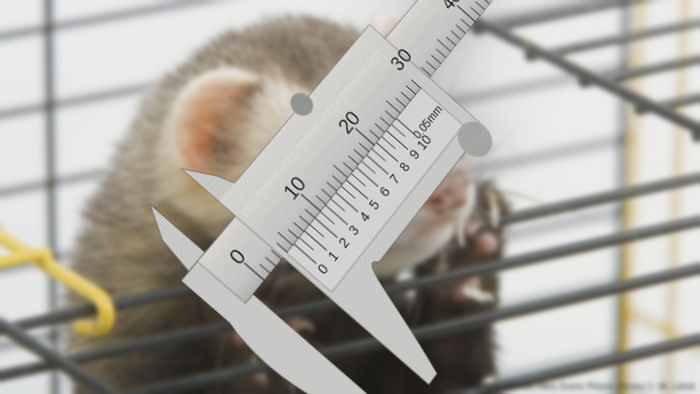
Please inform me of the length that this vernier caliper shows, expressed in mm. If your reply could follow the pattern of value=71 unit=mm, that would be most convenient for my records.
value=5.2 unit=mm
